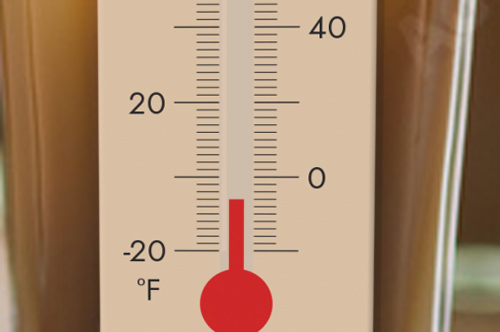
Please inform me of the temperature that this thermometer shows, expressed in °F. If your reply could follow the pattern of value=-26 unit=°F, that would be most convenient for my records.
value=-6 unit=°F
